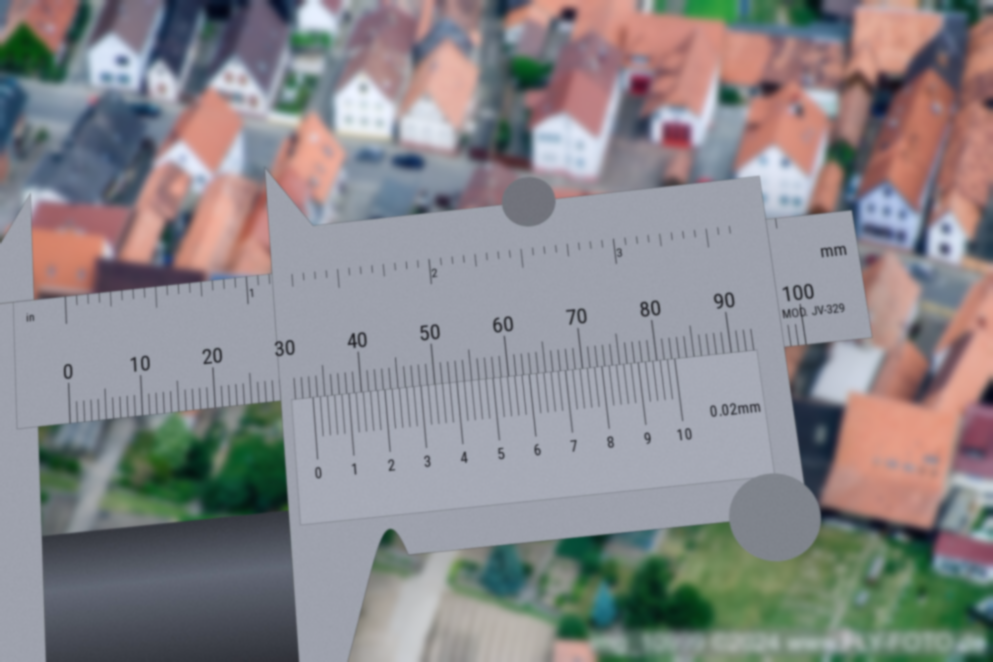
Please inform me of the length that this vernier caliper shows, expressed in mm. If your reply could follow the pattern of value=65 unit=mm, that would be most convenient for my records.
value=33.4 unit=mm
